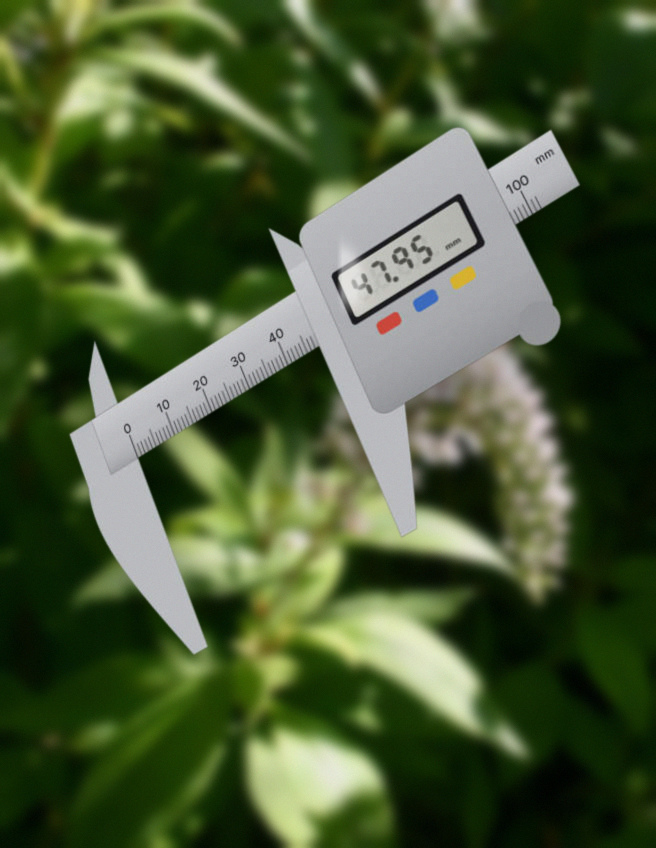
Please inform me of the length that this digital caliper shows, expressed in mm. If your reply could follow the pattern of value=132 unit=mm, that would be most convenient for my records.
value=47.95 unit=mm
